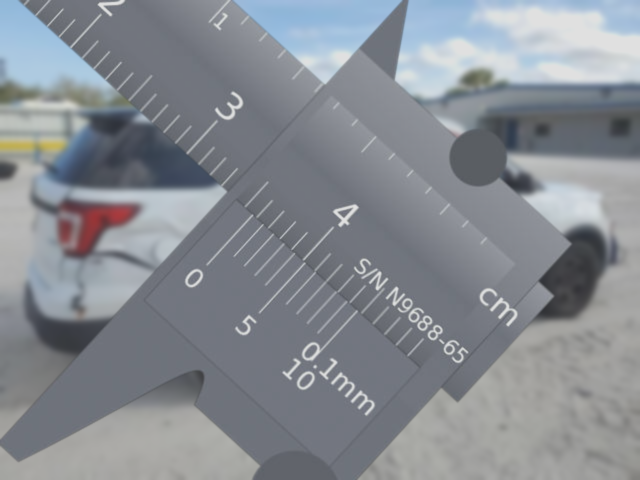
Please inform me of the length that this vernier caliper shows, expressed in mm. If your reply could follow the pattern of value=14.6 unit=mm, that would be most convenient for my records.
value=35.7 unit=mm
